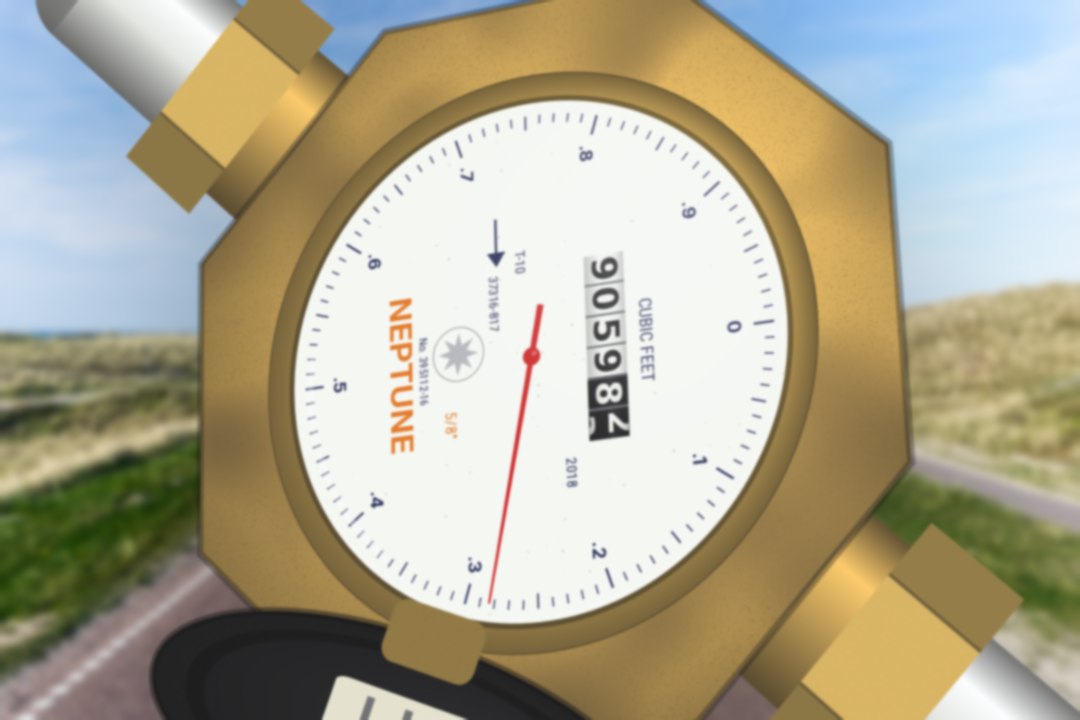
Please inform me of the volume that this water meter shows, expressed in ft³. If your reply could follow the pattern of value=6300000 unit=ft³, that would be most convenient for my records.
value=905982.28 unit=ft³
